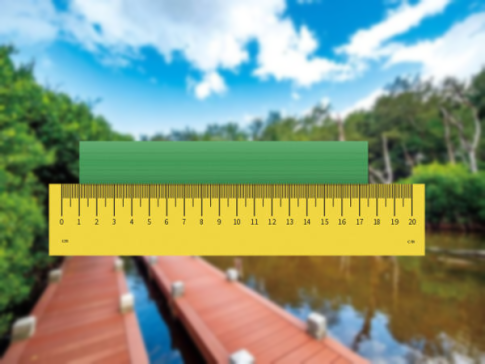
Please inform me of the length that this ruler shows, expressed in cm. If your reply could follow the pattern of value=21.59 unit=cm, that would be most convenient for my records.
value=16.5 unit=cm
